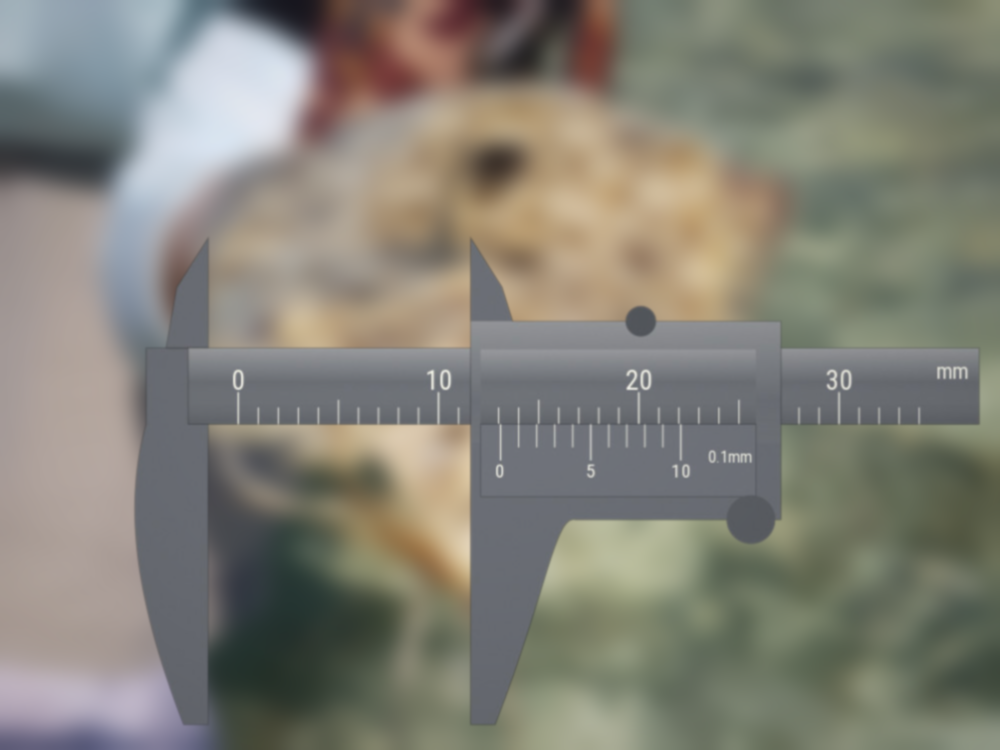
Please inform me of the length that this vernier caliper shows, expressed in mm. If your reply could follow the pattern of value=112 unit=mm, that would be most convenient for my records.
value=13.1 unit=mm
